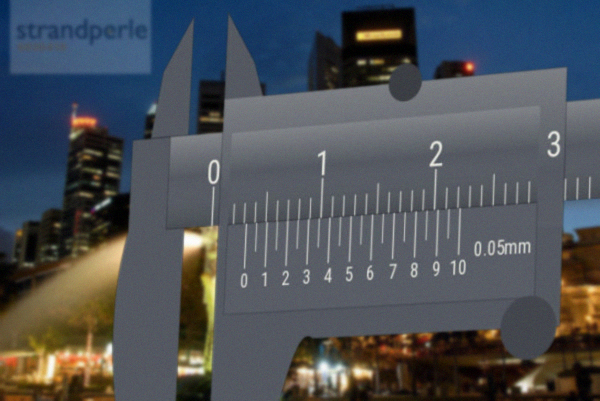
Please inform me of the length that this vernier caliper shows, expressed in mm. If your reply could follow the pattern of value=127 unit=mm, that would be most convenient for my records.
value=3.2 unit=mm
